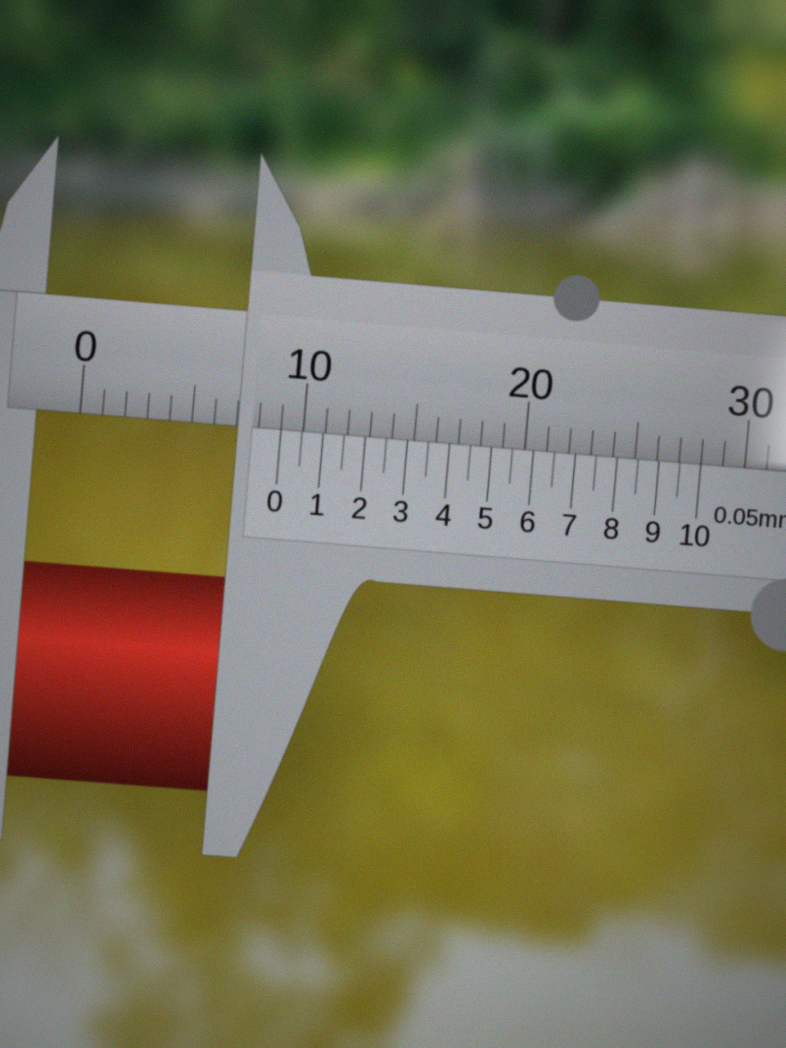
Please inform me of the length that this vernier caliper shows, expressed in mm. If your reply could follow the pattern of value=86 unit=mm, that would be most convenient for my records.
value=9.0 unit=mm
